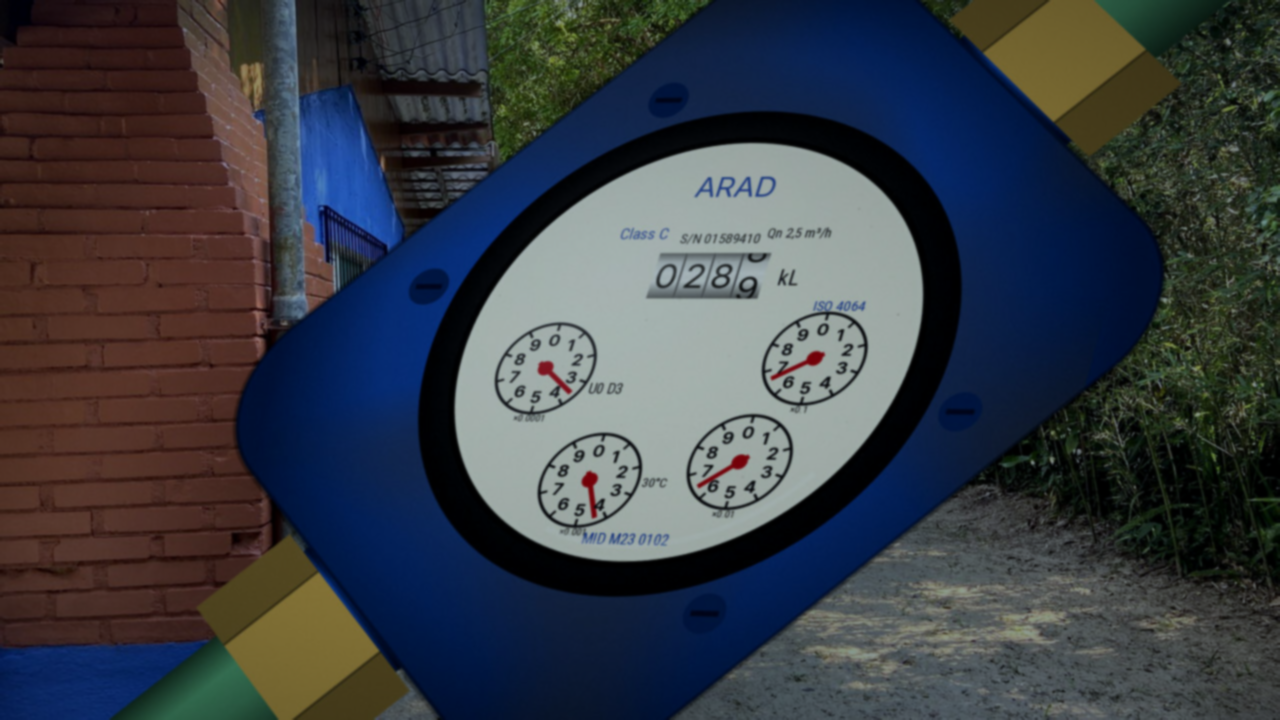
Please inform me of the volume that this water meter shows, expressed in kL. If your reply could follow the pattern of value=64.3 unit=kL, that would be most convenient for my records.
value=288.6643 unit=kL
